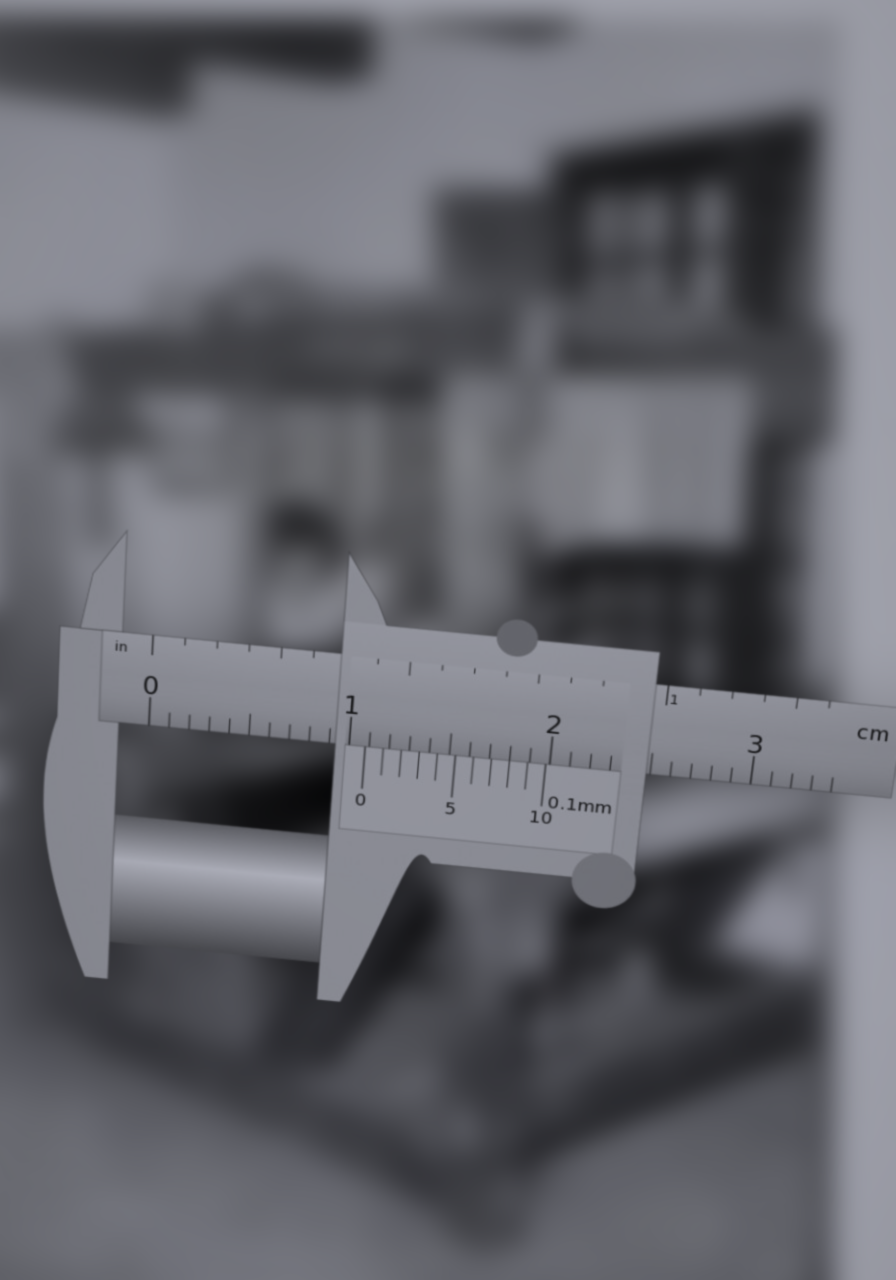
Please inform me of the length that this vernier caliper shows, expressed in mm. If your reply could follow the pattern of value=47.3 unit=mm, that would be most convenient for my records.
value=10.8 unit=mm
